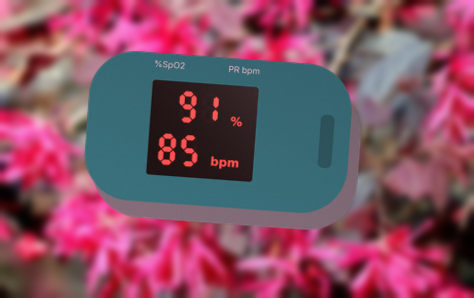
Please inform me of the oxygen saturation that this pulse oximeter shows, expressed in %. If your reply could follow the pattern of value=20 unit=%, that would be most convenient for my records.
value=91 unit=%
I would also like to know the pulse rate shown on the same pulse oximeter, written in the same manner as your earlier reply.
value=85 unit=bpm
